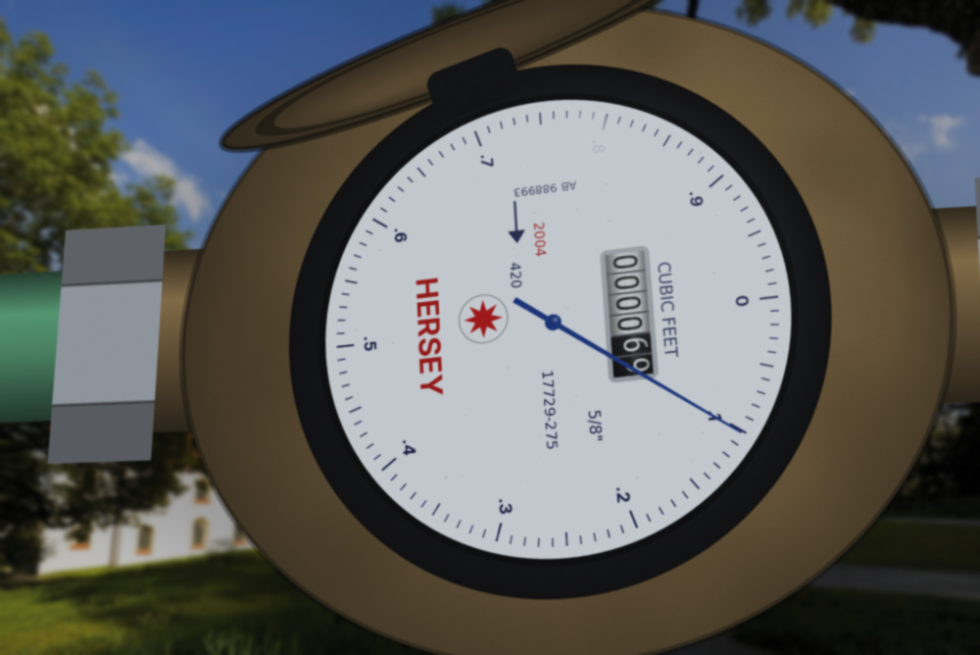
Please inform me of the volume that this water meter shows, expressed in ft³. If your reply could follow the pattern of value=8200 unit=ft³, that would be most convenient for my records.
value=69.10 unit=ft³
